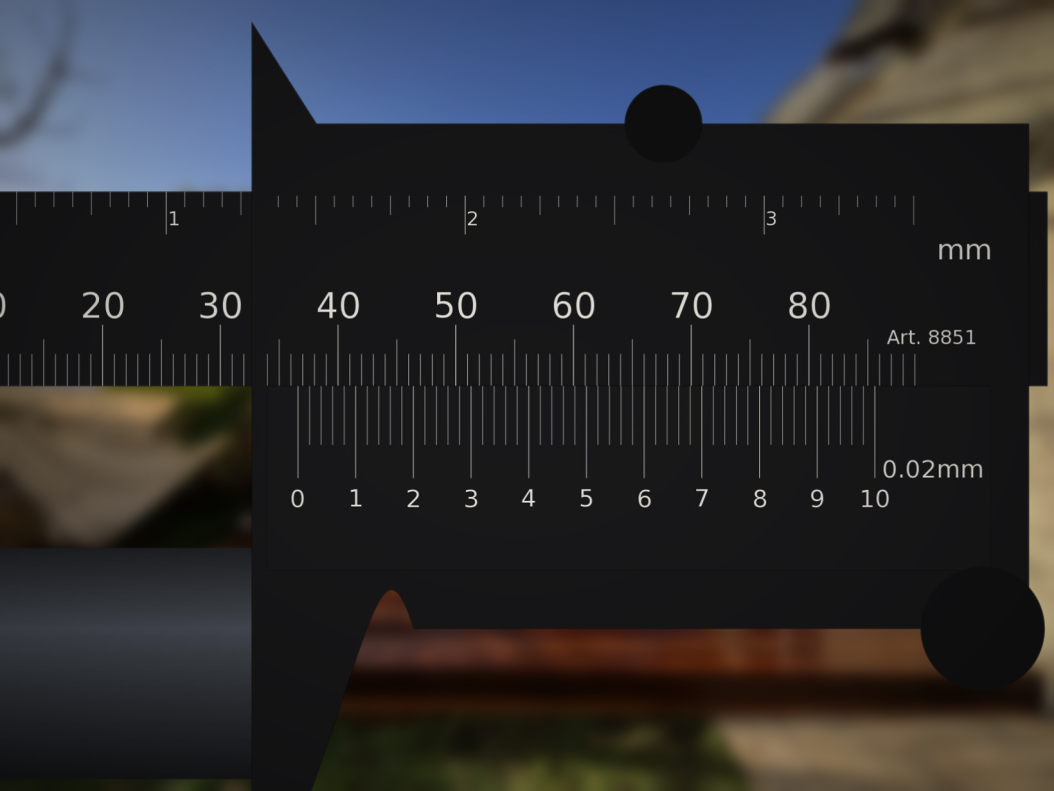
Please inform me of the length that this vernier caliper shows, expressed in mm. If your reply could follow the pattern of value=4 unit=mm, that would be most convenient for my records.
value=36.6 unit=mm
